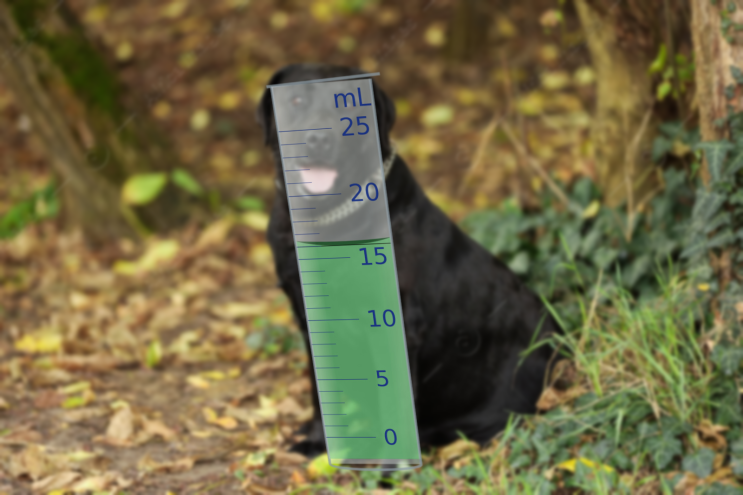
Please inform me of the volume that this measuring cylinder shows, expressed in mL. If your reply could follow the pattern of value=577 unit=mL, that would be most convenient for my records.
value=16 unit=mL
